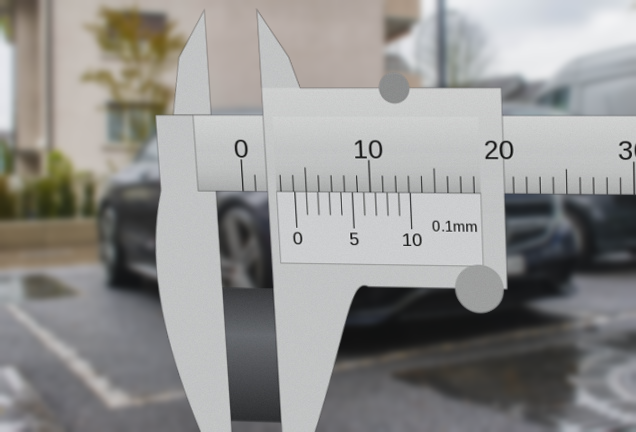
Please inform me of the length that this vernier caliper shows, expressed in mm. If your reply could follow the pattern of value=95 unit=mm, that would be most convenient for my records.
value=4.1 unit=mm
